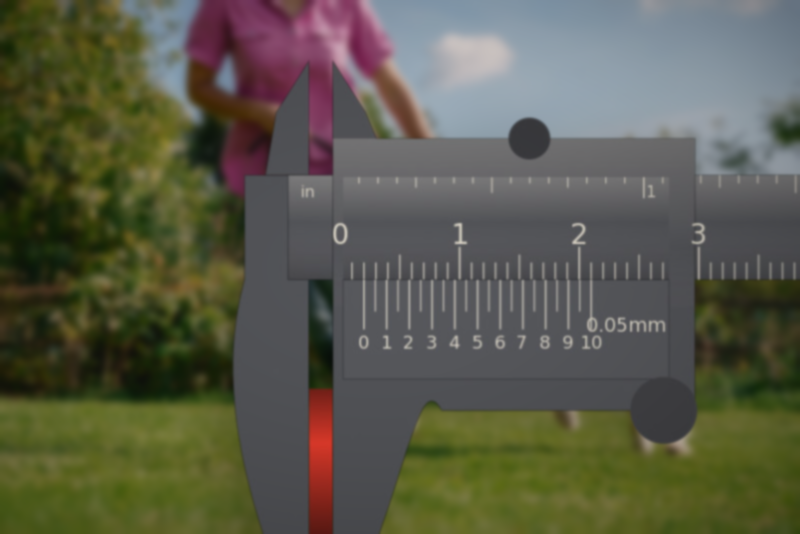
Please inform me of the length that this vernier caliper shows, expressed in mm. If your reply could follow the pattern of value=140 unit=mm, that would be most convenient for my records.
value=2.0 unit=mm
